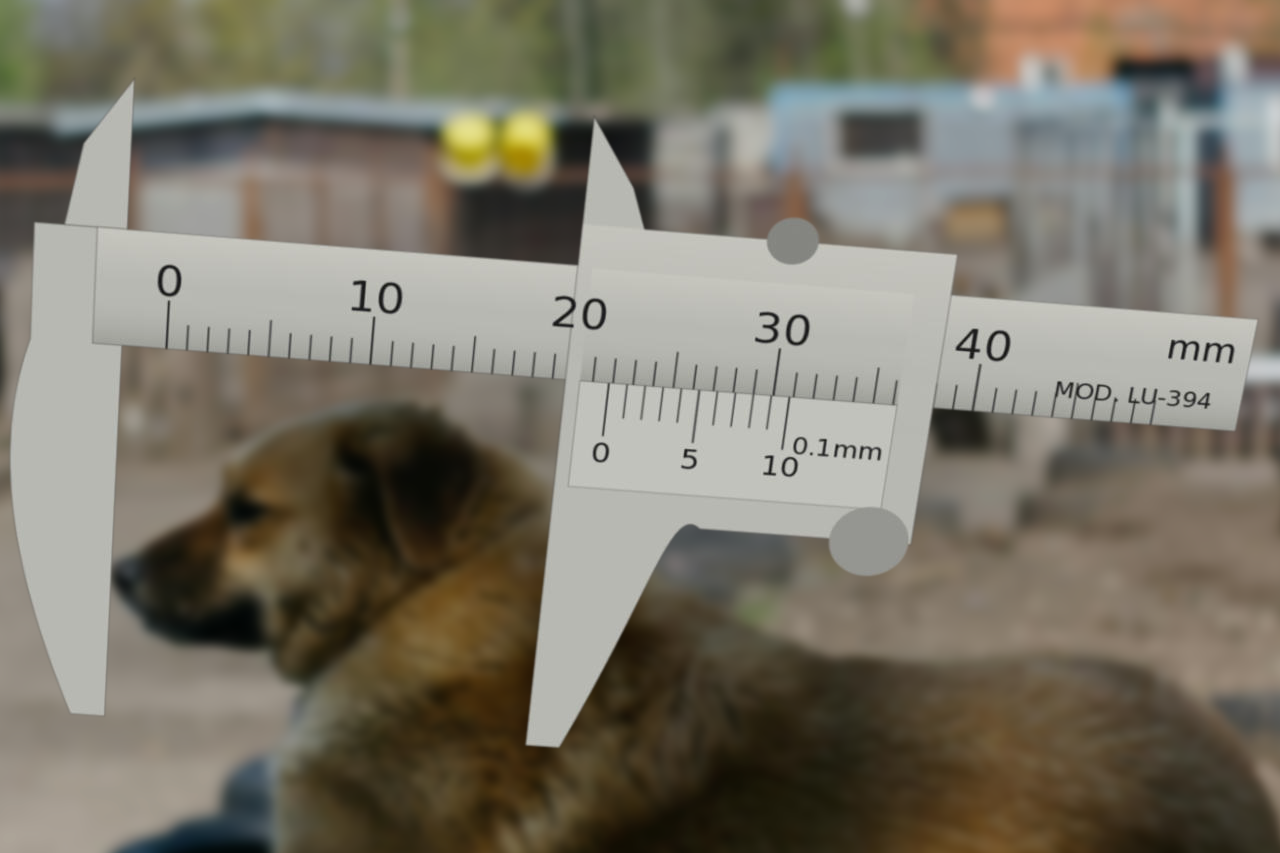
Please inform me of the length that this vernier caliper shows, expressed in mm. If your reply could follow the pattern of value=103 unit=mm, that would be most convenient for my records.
value=21.8 unit=mm
